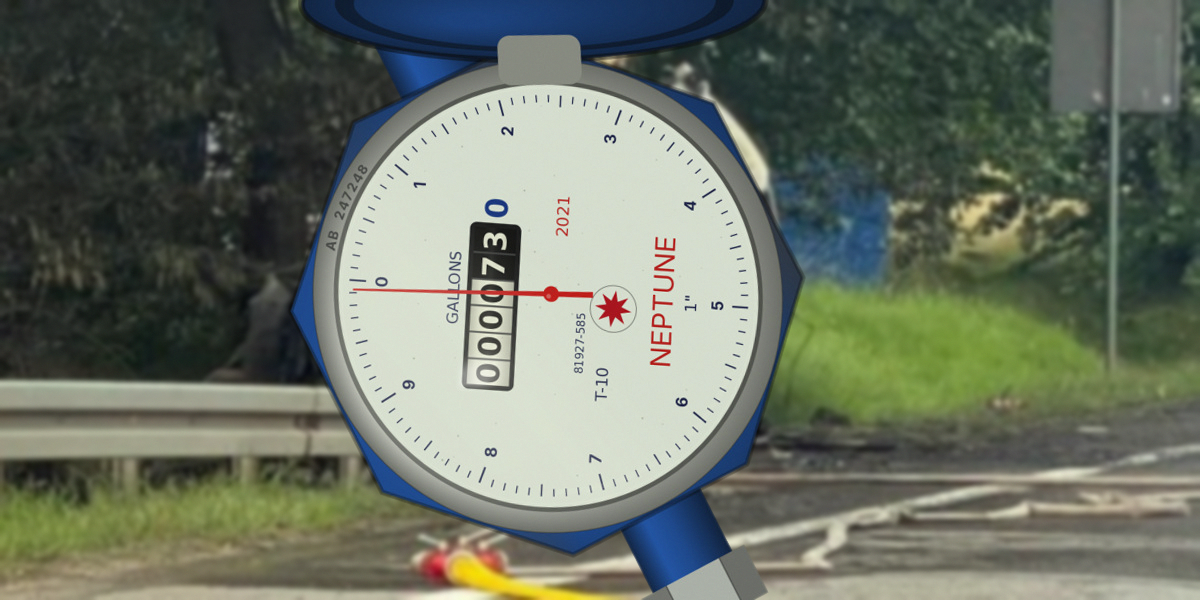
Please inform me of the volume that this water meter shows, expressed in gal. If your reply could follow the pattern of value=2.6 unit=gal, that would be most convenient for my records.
value=729.9 unit=gal
